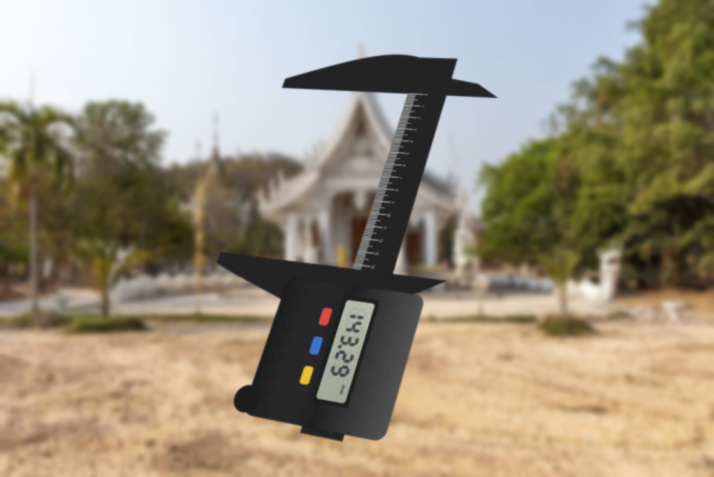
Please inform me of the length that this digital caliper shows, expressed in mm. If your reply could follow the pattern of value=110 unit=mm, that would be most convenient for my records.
value=143.29 unit=mm
